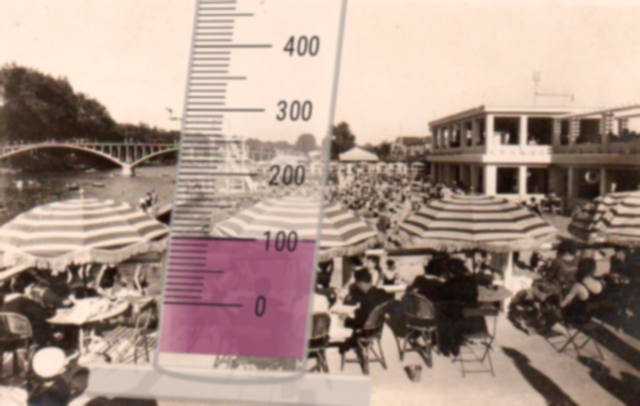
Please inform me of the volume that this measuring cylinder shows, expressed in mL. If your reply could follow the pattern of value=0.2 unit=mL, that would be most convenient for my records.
value=100 unit=mL
